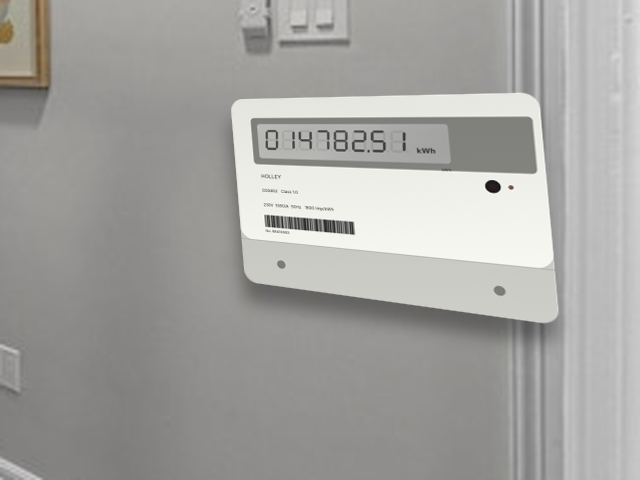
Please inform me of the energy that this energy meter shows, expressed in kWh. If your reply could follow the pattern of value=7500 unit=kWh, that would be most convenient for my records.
value=14782.51 unit=kWh
